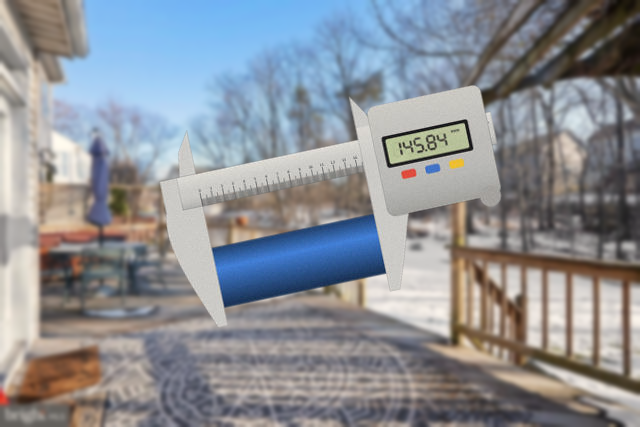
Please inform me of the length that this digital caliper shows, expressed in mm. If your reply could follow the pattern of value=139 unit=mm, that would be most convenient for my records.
value=145.84 unit=mm
